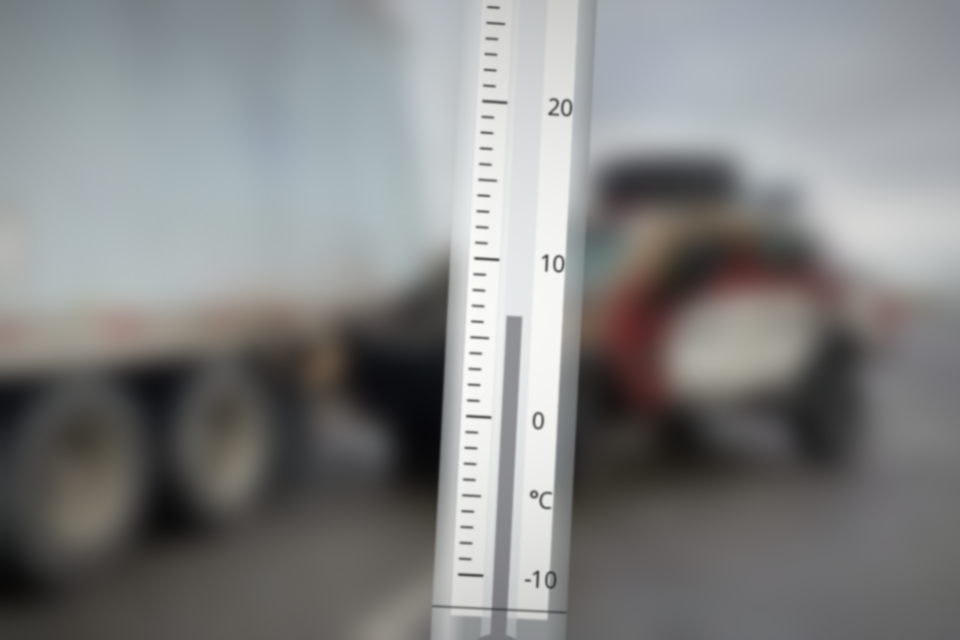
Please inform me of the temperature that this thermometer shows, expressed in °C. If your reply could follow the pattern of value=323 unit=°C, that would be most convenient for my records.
value=6.5 unit=°C
